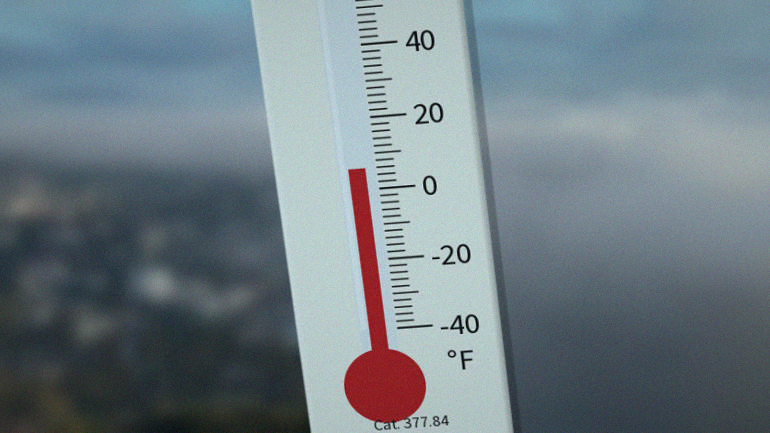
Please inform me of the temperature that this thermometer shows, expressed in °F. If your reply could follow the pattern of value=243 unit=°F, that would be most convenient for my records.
value=6 unit=°F
